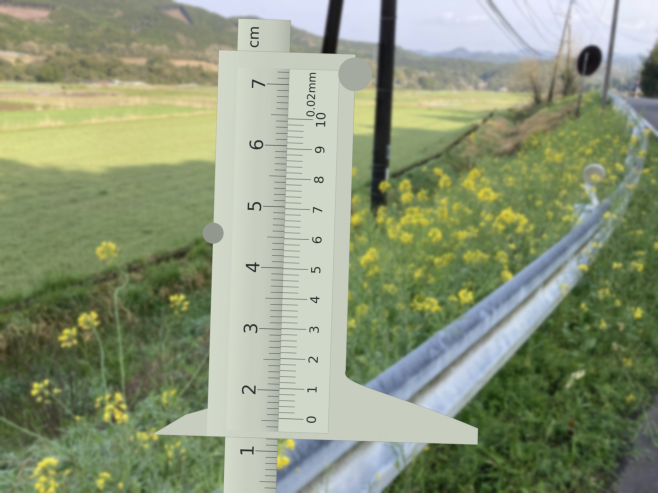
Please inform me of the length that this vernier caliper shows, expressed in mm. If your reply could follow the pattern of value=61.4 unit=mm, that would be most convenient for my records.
value=15.4 unit=mm
